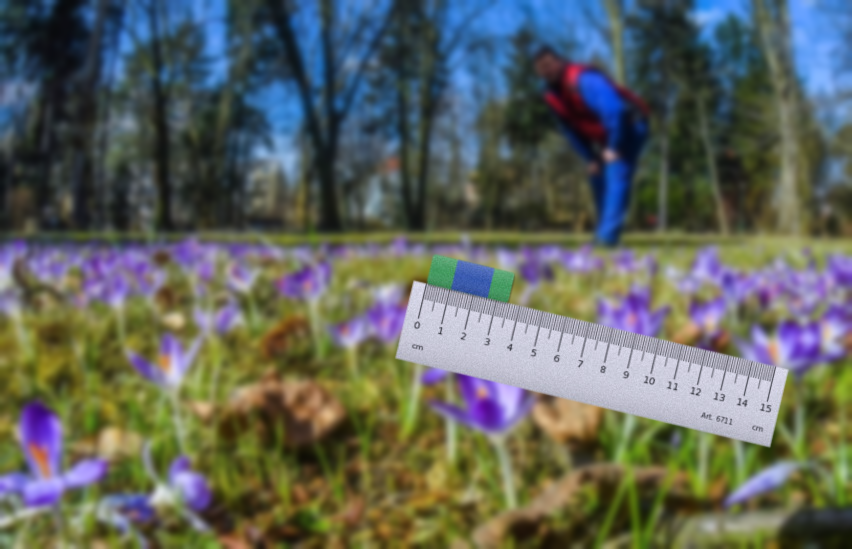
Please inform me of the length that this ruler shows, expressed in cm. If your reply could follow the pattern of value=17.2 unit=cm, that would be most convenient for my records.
value=3.5 unit=cm
